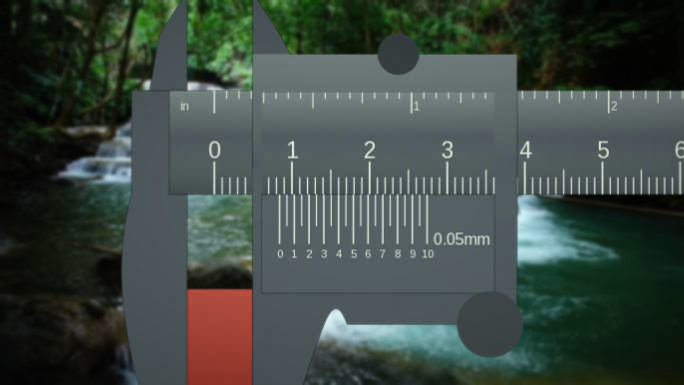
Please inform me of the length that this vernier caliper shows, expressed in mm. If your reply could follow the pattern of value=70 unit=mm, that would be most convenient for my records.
value=8.4 unit=mm
